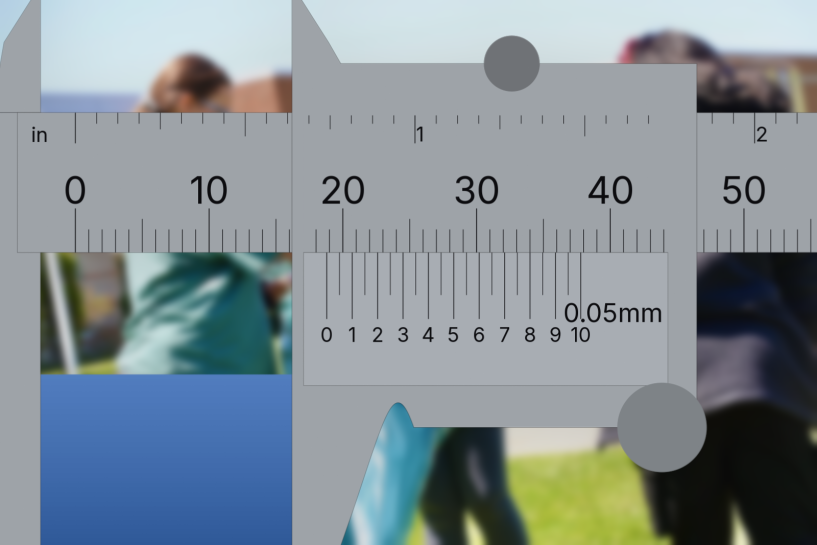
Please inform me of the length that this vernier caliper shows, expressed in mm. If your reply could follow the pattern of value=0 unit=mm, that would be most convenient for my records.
value=18.8 unit=mm
